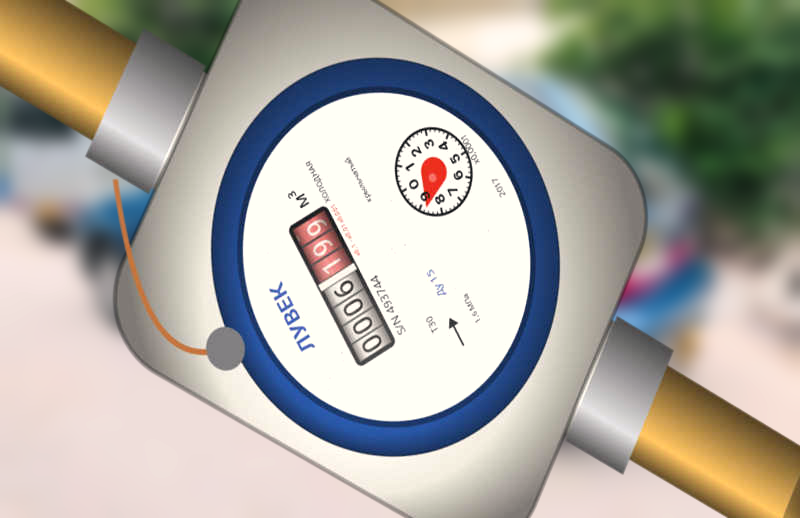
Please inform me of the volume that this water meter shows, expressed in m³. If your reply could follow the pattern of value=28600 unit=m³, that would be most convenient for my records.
value=6.1988 unit=m³
